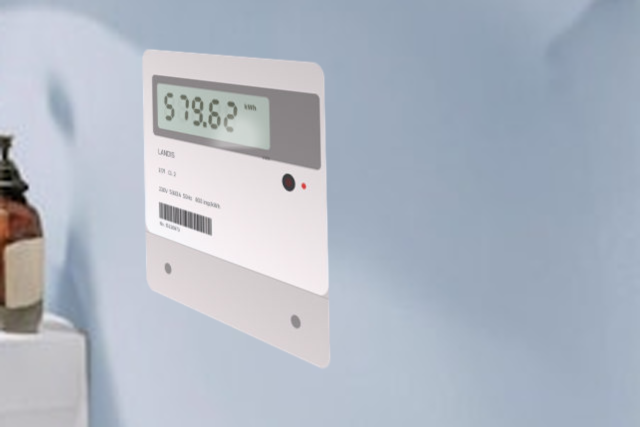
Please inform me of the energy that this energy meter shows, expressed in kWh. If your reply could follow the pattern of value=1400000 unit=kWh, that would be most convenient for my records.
value=579.62 unit=kWh
